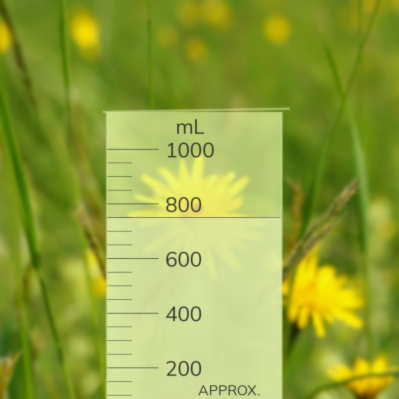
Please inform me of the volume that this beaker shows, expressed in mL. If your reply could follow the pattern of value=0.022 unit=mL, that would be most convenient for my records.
value=750 unit=mL
